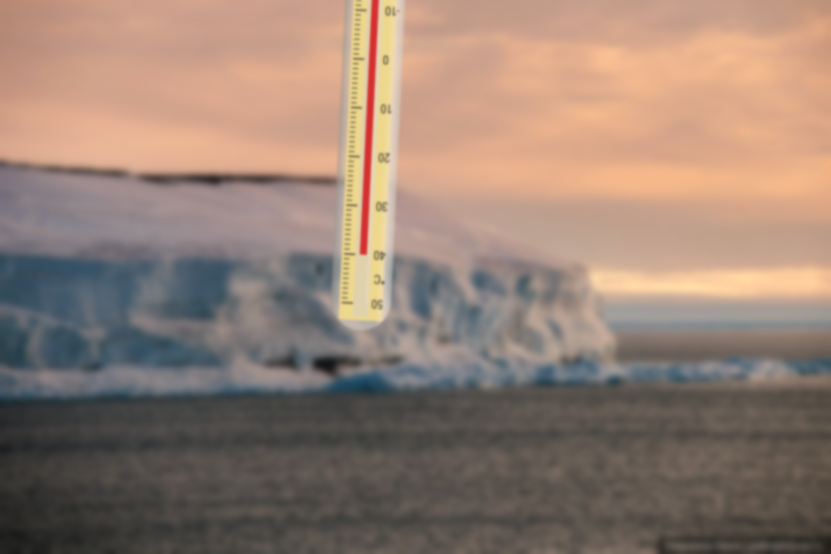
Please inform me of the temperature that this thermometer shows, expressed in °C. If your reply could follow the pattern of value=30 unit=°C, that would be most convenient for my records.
value=40 unit=°C
